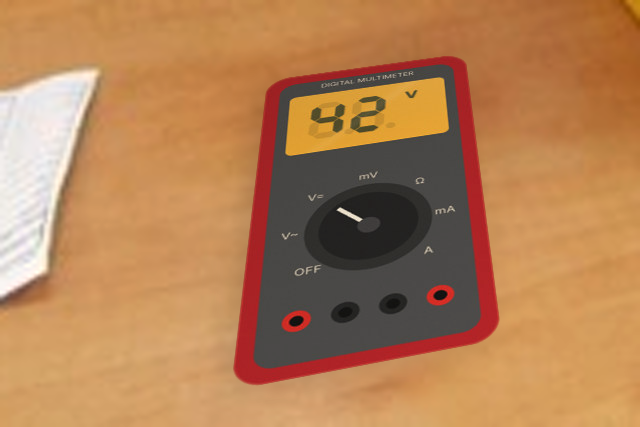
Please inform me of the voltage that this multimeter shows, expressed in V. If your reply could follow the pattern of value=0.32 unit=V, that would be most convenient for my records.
value=42 unit=V
